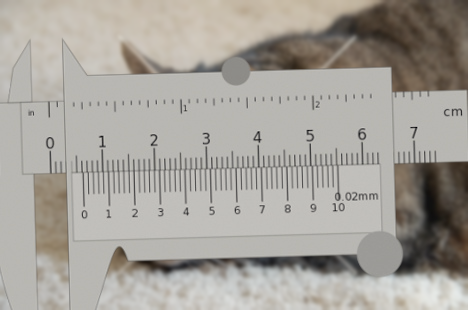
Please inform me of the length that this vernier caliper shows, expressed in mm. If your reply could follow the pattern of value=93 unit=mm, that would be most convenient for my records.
value=6.2 unit=mm
